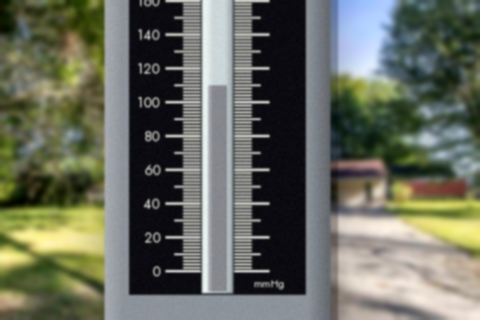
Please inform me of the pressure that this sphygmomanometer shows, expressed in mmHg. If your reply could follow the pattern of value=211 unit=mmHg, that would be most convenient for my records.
value=110 unit=mmHg
